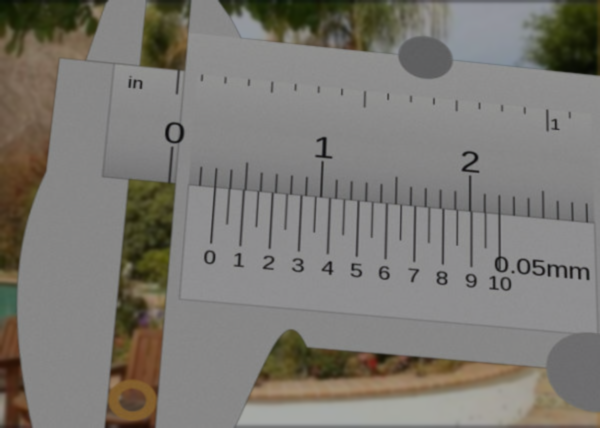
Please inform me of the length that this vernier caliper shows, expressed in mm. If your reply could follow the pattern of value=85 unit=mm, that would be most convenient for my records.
value=3.0 unit=mm
